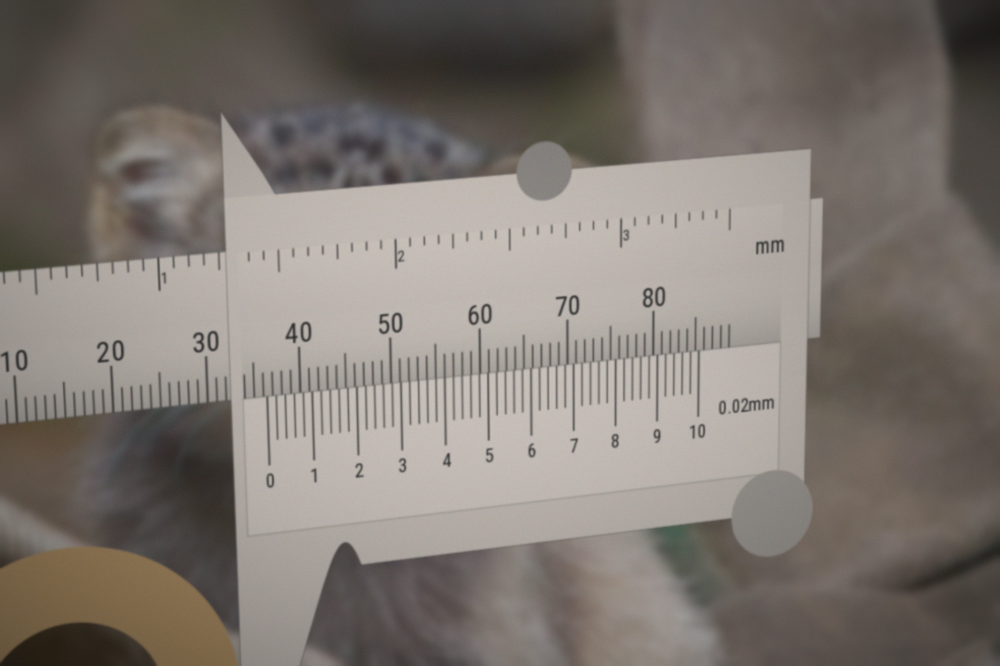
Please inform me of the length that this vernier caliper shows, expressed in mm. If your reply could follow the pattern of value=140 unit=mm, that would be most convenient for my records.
value=36.4 unit=mm
